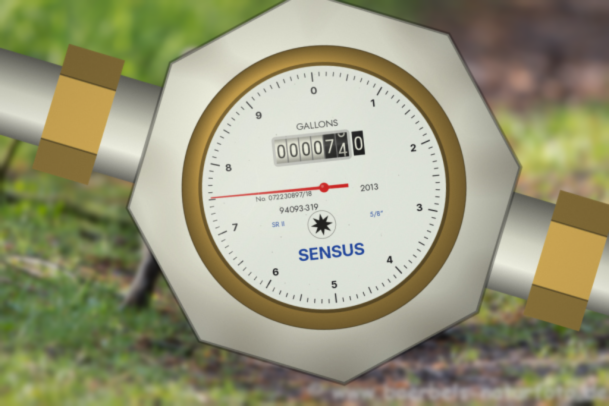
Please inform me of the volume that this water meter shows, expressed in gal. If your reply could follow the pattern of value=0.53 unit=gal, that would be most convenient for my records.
value=737.5 unit=gal
